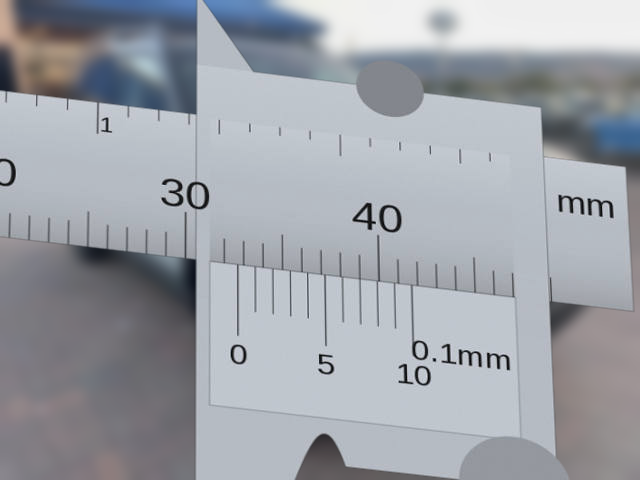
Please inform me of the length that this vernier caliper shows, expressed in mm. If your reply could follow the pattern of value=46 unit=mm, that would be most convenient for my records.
value=32.7 unit=mm
